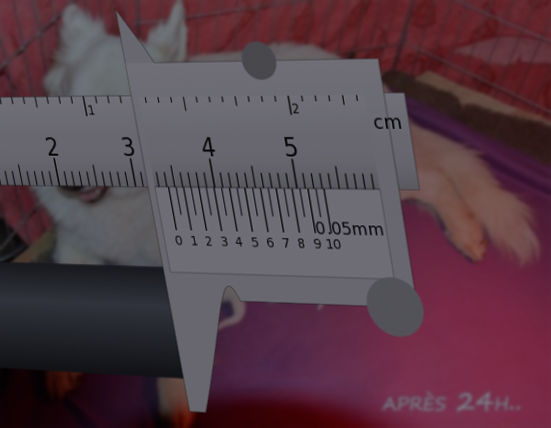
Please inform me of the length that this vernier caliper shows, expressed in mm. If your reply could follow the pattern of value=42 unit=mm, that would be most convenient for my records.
value=34.2 unit=mm
